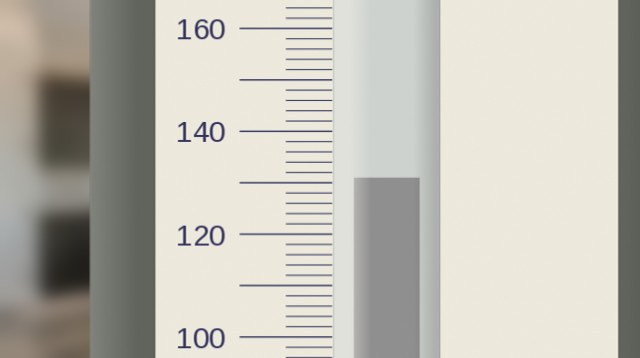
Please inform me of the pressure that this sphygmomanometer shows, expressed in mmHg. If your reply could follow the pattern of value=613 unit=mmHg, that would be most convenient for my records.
value=131 unit=mmHg
